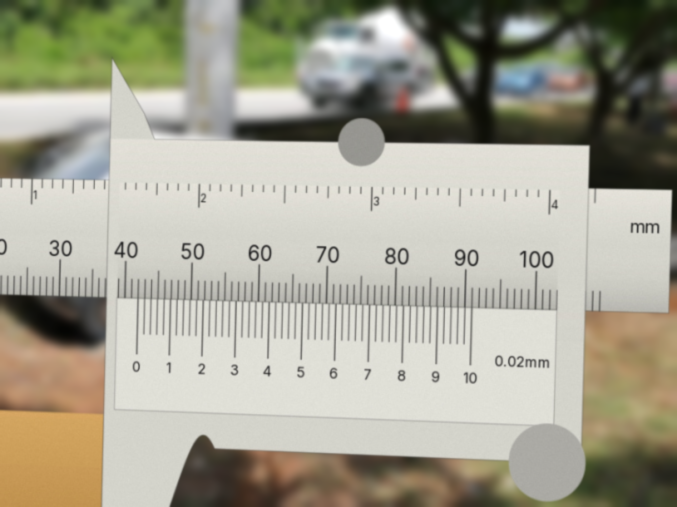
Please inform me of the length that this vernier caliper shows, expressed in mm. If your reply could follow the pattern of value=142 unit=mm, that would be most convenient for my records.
value=42.0 unit=mm
